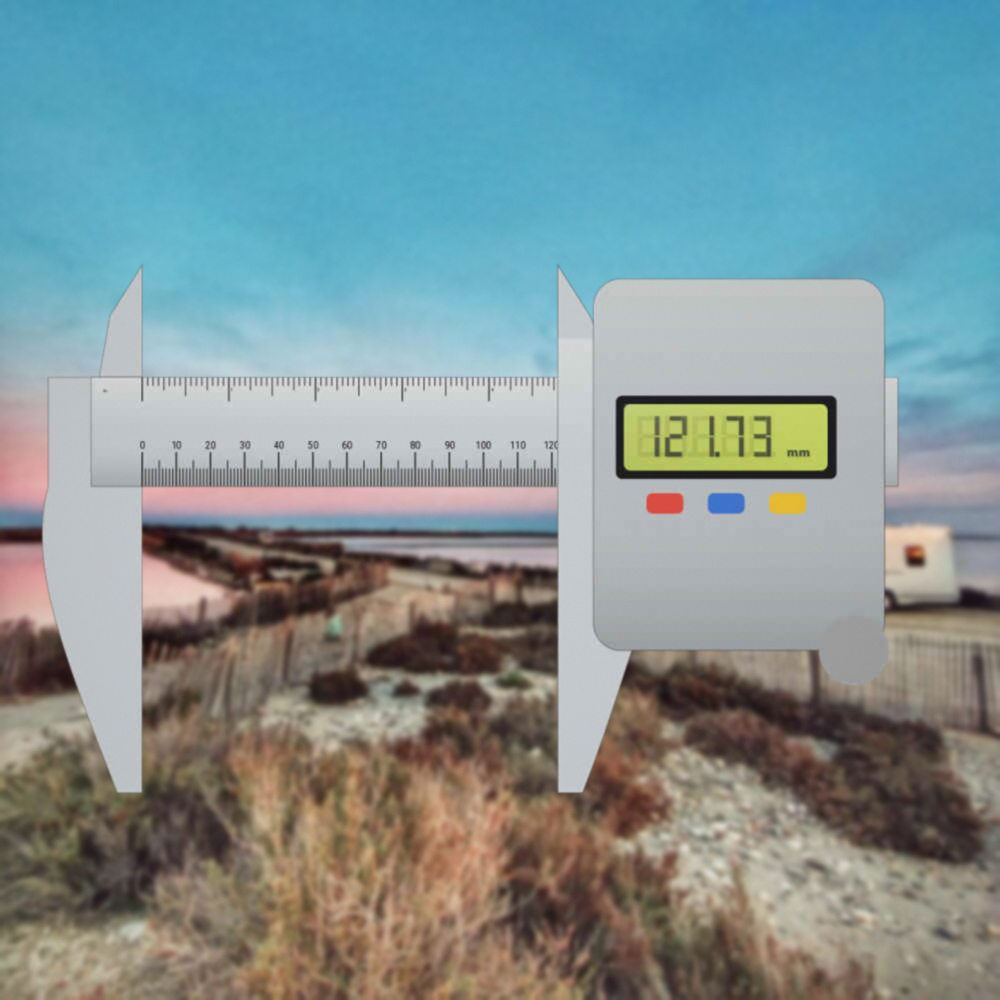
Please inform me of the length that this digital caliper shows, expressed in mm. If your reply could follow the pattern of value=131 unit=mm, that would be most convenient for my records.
value=121.73 unit=mm
